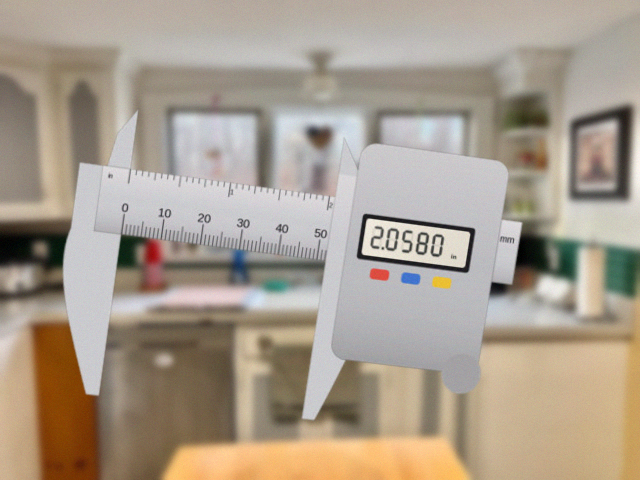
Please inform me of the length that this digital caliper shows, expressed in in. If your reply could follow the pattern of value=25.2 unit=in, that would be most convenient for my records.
value=2.0580 unit=in
